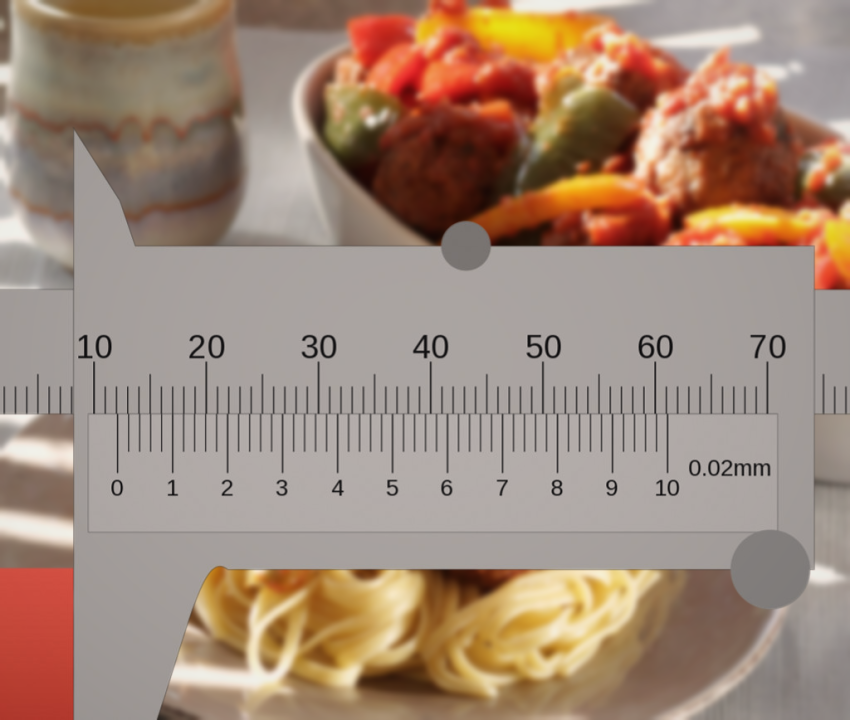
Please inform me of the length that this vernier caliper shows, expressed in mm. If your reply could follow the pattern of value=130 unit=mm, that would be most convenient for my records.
value=12.1 unit=mm
